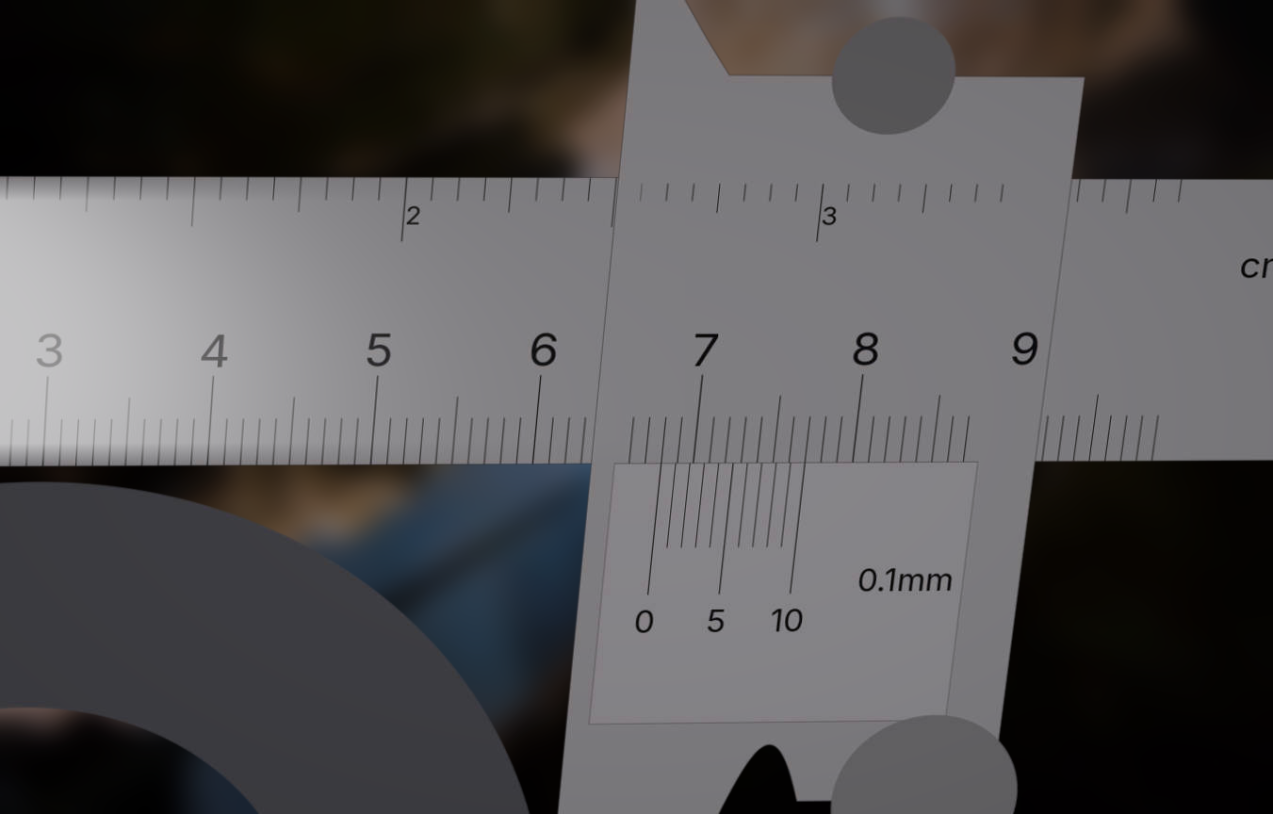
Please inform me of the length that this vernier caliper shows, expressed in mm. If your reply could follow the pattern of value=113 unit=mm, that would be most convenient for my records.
value=68.0 unit=mm
